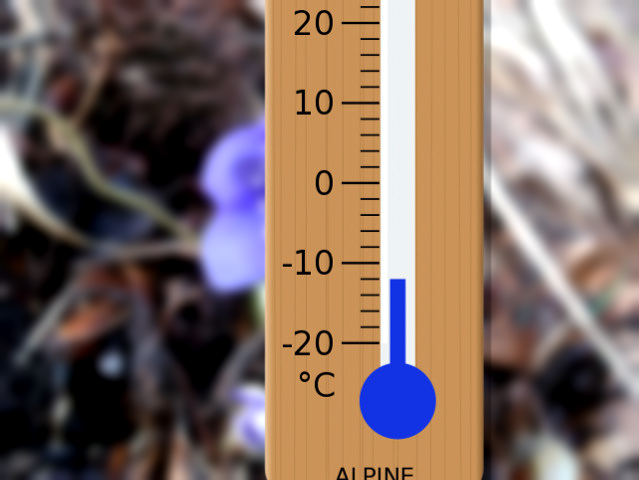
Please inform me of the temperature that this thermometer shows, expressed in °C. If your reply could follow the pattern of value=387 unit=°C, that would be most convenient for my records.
value=-12 unit=°C
